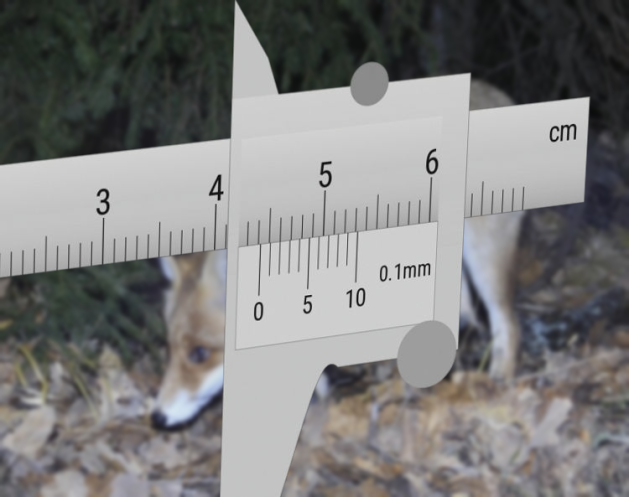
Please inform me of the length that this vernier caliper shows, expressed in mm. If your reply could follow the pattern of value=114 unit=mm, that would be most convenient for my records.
value=44.2 unit=mm
